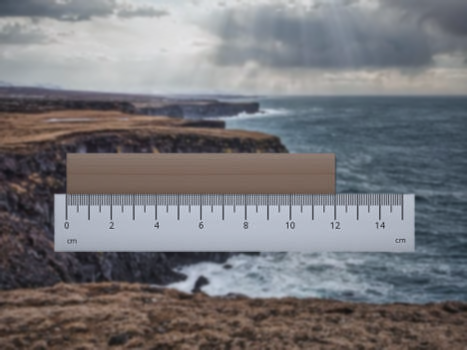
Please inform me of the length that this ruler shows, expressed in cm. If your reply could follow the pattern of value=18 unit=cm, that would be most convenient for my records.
value=12 unit=cm
